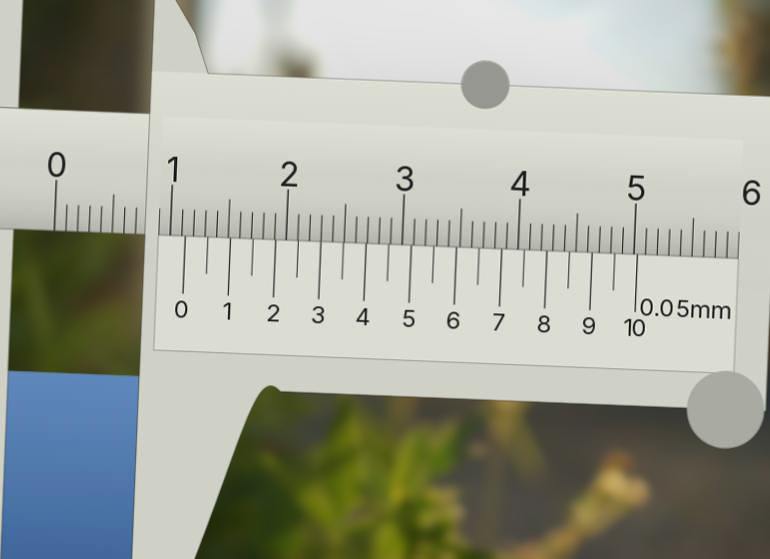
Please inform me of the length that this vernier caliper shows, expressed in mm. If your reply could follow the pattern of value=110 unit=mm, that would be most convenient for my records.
value=11.3 unit=mm
